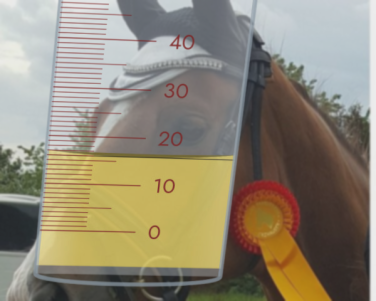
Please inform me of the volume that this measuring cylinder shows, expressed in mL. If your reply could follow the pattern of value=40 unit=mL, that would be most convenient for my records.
value=16 unit=mL
